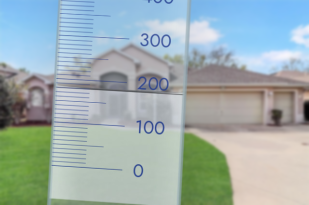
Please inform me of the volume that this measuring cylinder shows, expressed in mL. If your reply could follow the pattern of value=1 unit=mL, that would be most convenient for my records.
value=180 unit=mL
